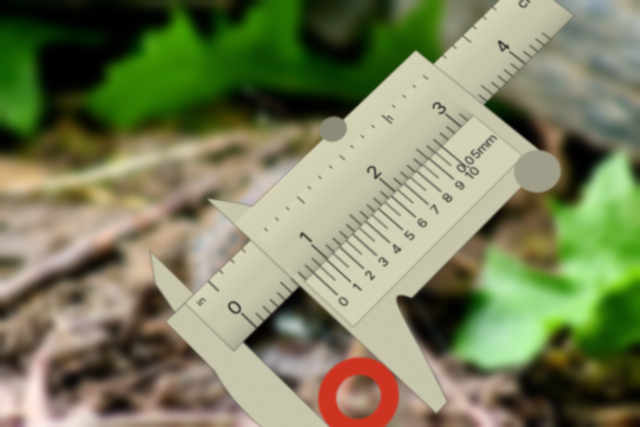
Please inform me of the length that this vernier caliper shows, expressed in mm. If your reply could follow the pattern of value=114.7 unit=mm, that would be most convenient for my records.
value=8.0 unit=mm
